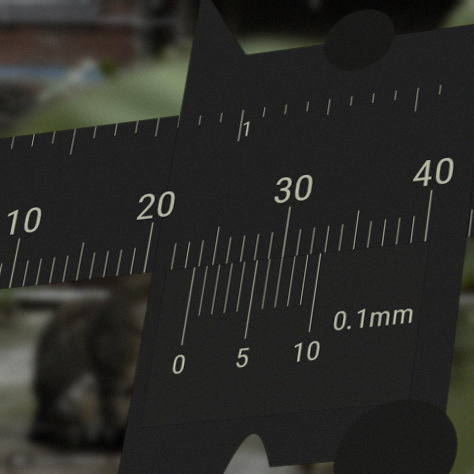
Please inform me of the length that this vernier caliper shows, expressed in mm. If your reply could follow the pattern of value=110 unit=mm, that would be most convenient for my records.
value=23.7 unit=mm
